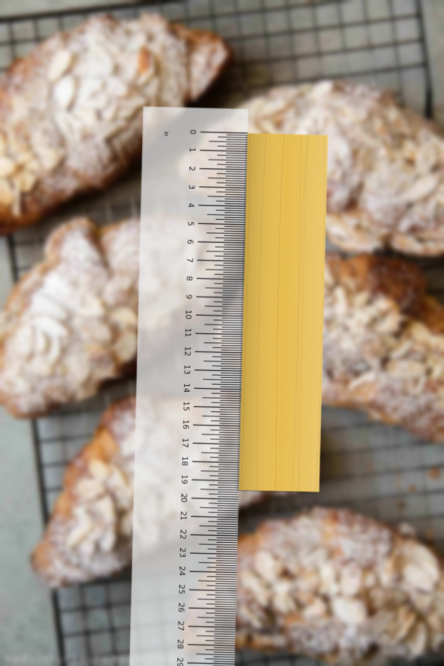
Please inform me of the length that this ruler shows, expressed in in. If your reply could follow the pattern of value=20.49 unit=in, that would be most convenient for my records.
value=19.5 unit=in
